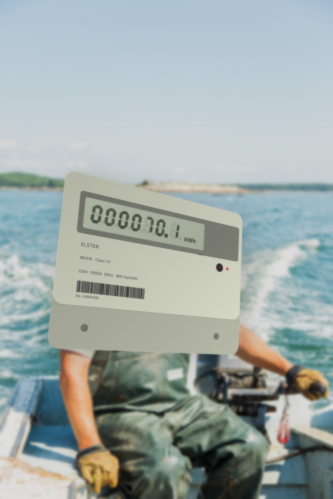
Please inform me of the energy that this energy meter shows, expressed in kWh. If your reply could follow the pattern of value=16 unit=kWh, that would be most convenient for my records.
value=70.1 unit=kWh
